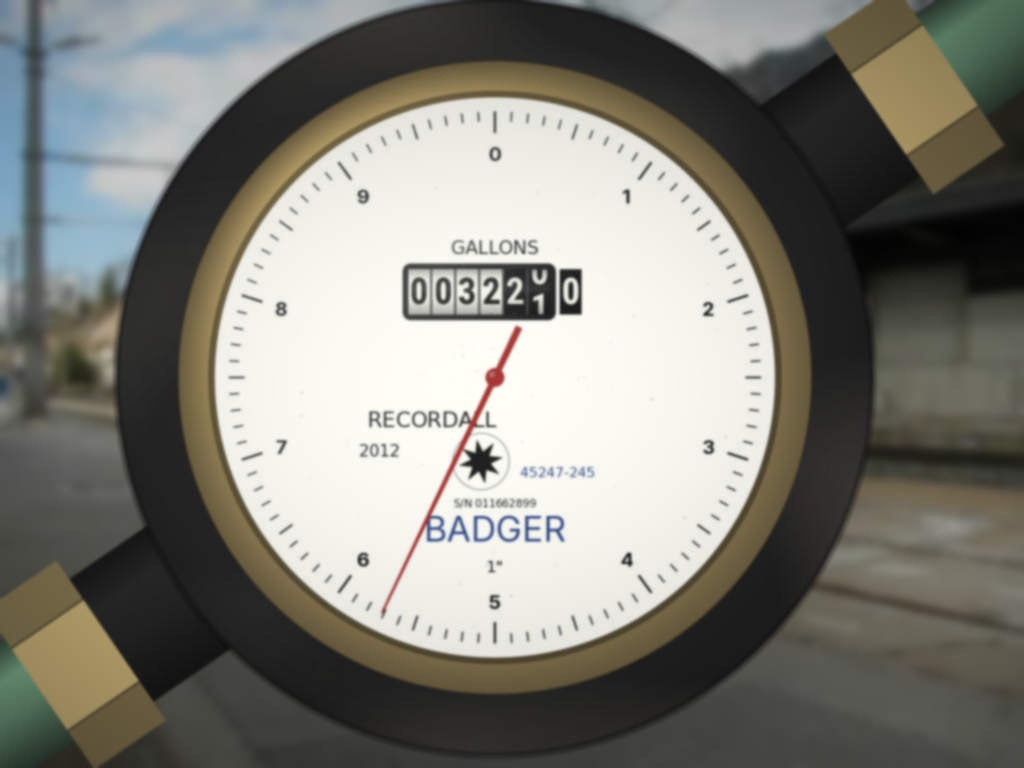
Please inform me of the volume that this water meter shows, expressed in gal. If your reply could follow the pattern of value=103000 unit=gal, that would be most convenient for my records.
value=32205.7 unit=gal
